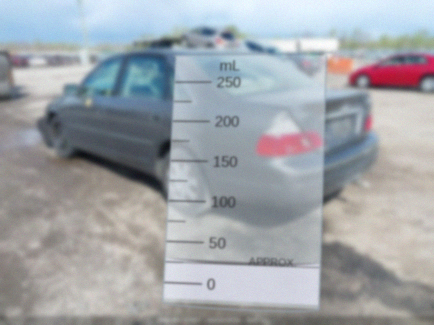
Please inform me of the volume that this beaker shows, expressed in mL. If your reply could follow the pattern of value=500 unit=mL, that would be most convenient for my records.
value=25 unit=mL
